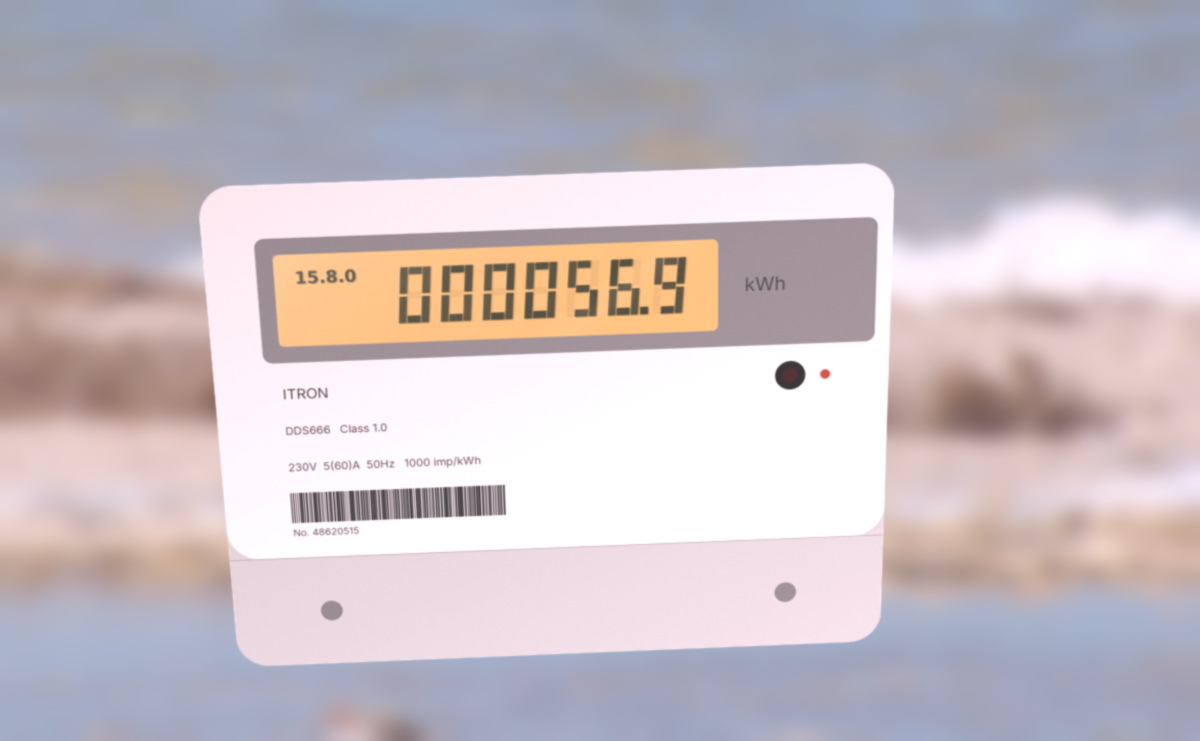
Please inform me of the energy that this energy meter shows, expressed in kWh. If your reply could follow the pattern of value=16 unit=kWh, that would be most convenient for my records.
value=56.9 unit=kWh
